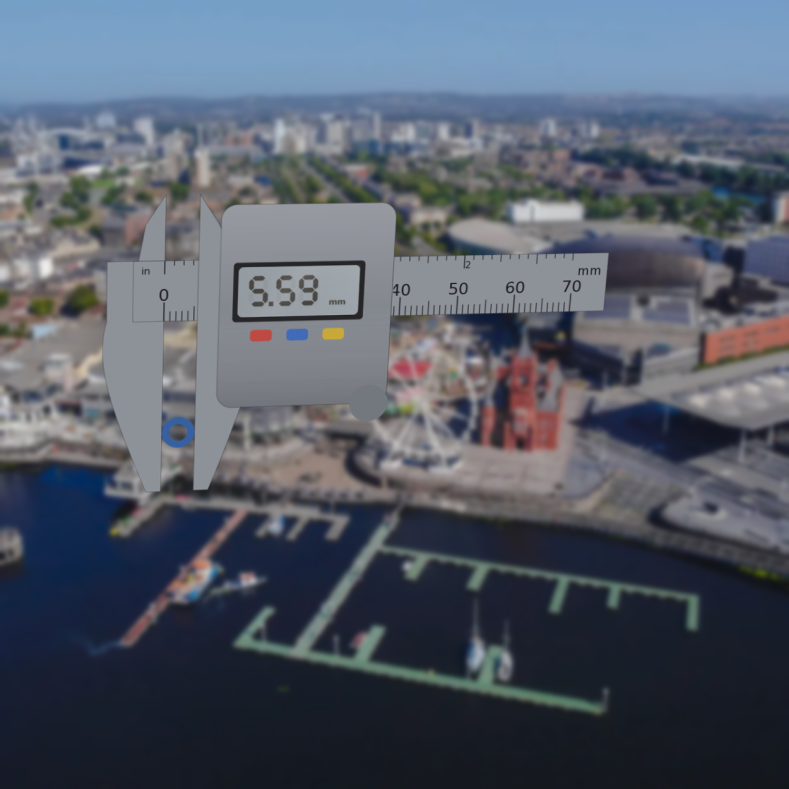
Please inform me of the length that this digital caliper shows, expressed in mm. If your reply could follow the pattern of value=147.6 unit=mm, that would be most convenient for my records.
value=5.59 unit=mm
